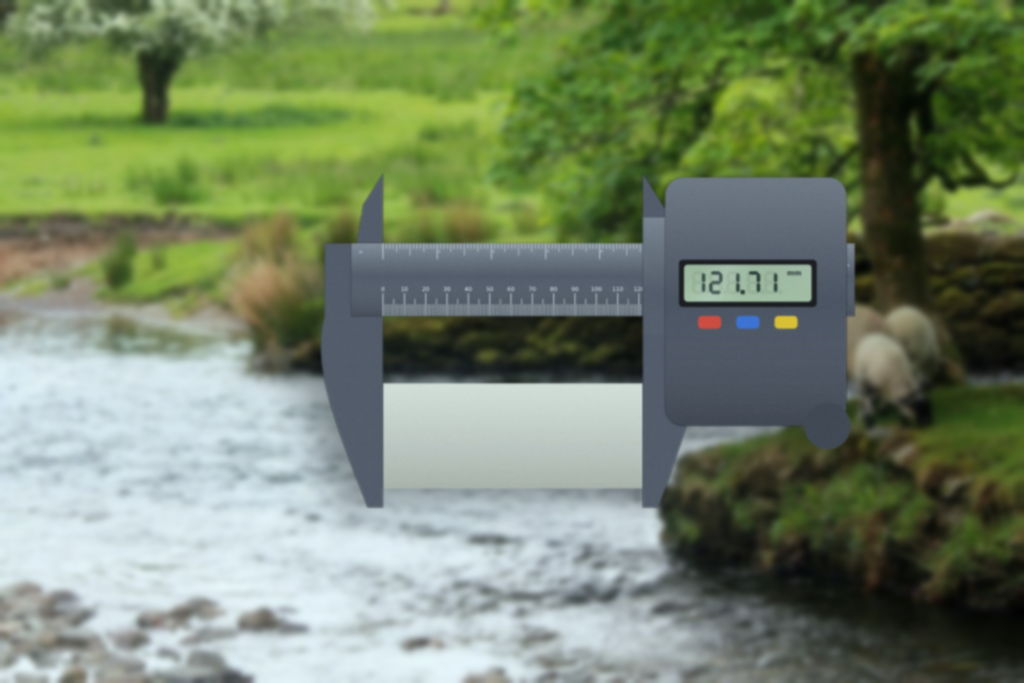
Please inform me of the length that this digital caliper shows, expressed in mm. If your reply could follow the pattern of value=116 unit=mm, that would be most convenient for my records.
value=121.71 unit=mm
